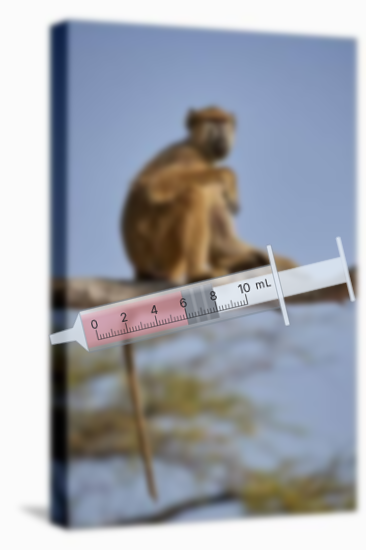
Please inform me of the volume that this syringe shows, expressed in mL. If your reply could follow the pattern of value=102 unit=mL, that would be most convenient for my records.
value=6 unit=mL
